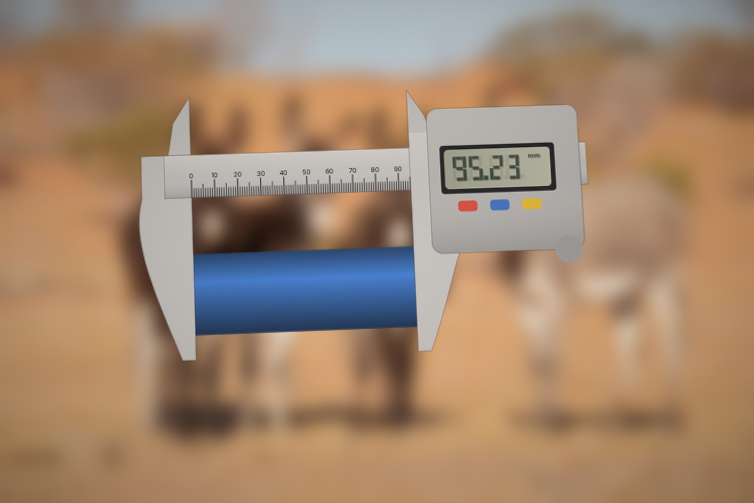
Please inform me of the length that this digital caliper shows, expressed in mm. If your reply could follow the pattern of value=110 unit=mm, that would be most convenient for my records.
value=95.23 unit=mm
